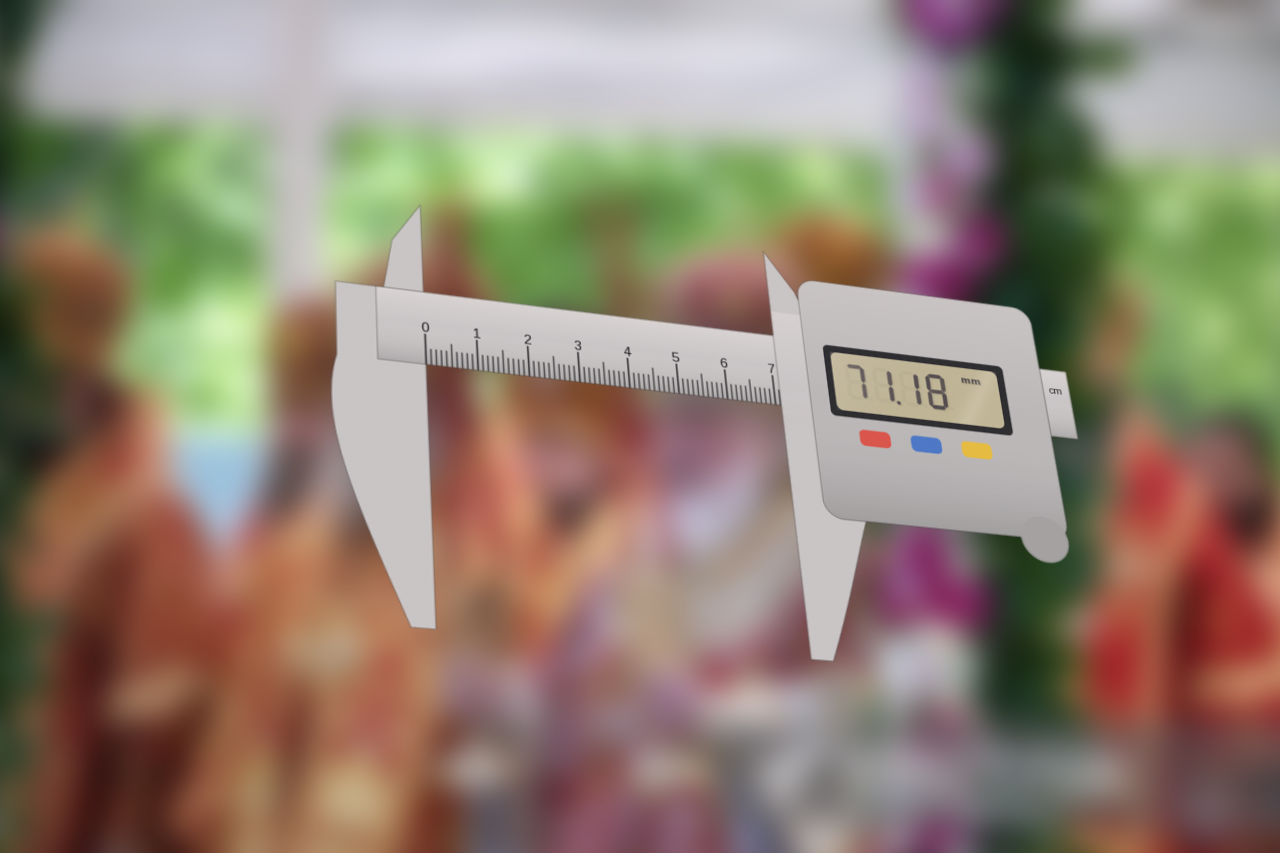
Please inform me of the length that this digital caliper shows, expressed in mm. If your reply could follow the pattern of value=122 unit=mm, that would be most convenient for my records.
value=71.18 unit=mm
